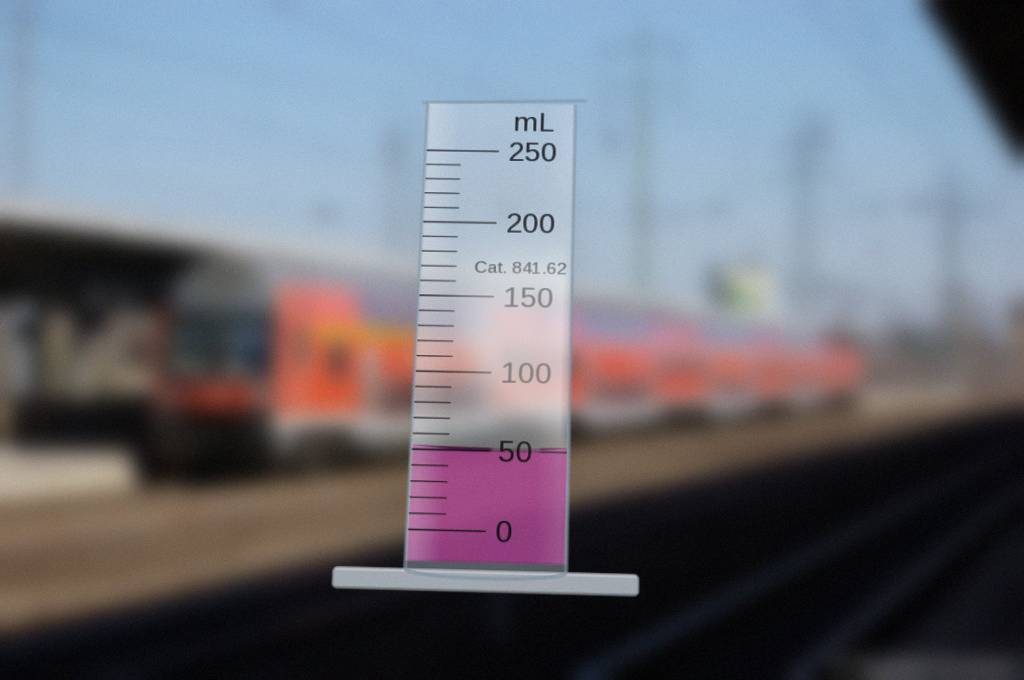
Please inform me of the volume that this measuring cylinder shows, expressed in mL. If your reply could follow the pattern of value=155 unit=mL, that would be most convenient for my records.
value=50 unit=mL
